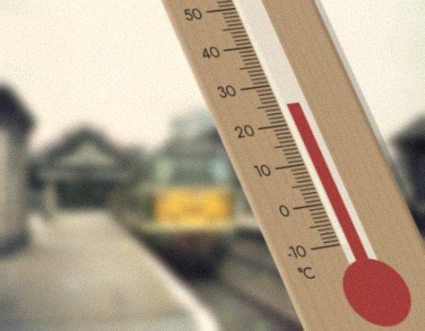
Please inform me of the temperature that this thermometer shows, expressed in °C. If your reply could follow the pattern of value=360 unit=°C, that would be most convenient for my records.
value=25 unit=°C
